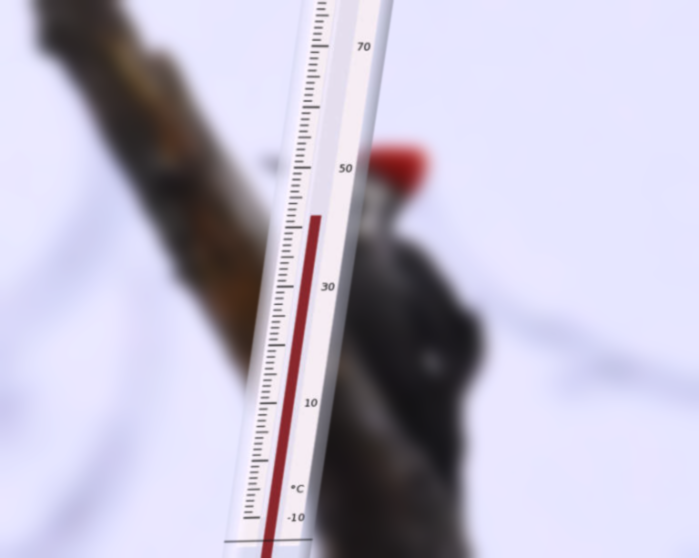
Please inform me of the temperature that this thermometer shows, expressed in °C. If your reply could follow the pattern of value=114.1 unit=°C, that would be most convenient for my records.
value=42 unit=°C
